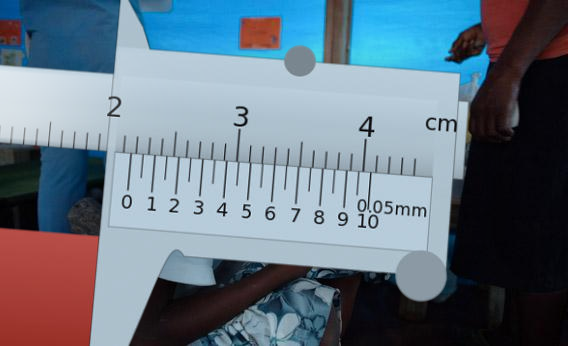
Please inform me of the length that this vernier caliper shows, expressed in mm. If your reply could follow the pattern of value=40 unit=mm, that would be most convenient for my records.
value=21.6 unit=mm
